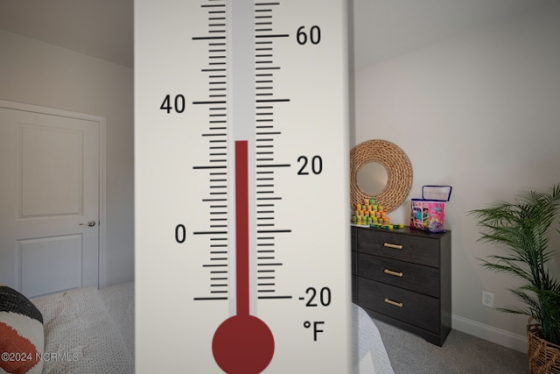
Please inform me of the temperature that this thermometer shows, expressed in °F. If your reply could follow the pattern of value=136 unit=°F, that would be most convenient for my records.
value=28 unit=°F
